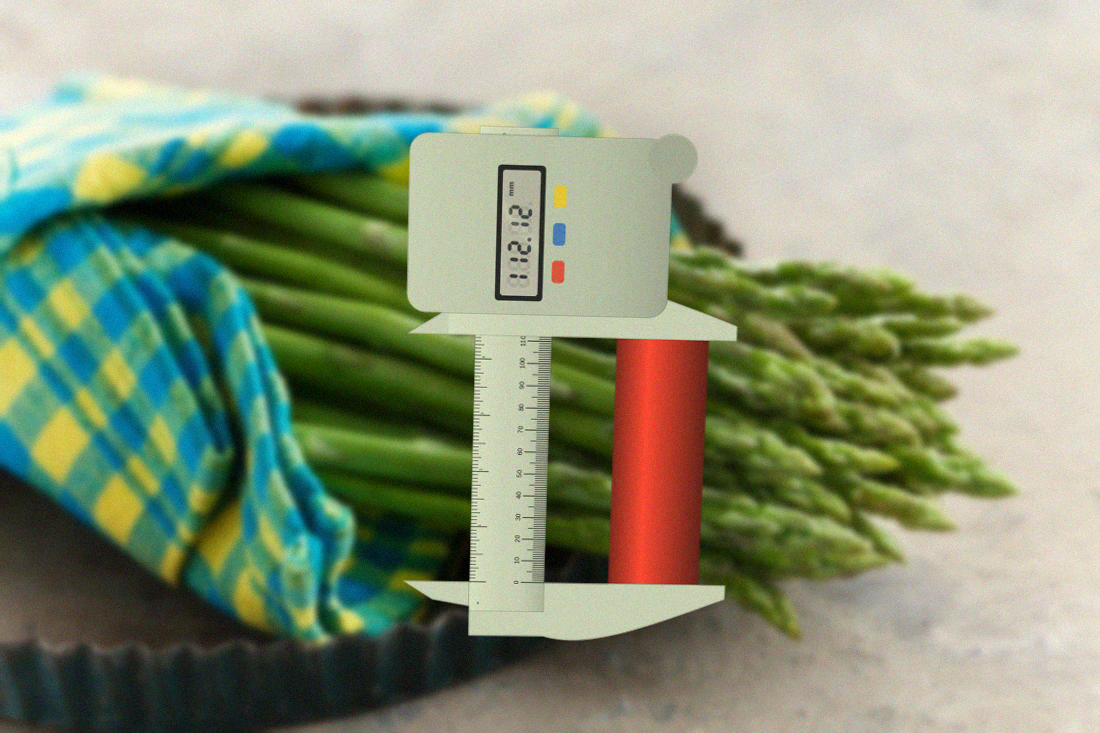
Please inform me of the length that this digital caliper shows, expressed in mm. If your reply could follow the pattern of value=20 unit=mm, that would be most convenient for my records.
value=112.12 unit=mm
